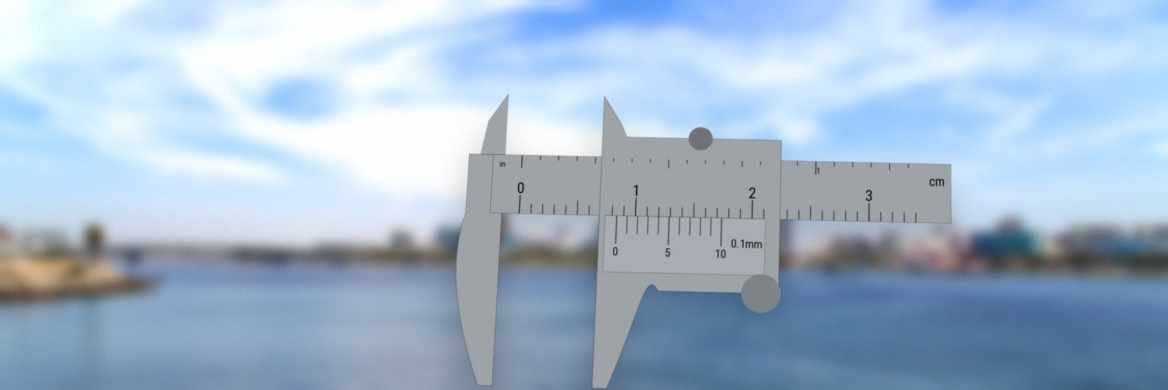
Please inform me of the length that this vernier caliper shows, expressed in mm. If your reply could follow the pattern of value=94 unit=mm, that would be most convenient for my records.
value=8.4 unit=mm
